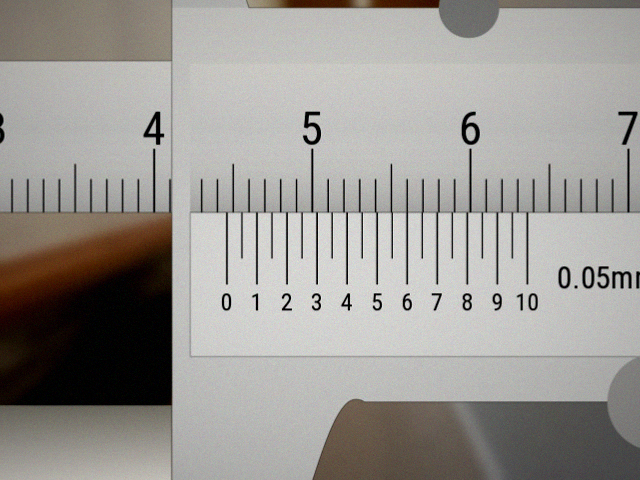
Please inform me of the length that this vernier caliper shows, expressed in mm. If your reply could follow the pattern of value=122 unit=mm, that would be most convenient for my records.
value=44.6 unit=mm
